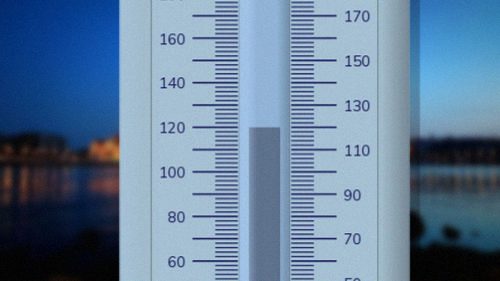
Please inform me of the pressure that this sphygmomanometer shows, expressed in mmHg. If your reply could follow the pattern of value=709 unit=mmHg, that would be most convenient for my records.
value=120 unit=mmHg
